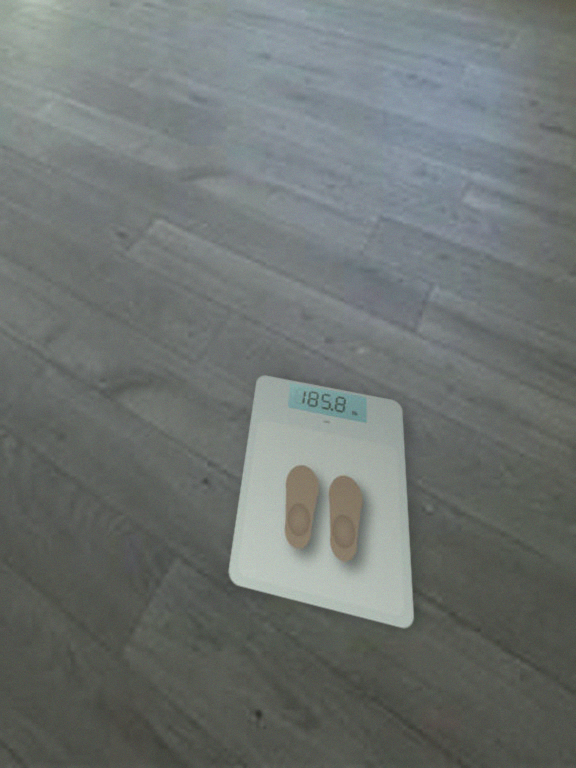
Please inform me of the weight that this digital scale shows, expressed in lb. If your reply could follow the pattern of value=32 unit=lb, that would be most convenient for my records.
value=185.8 unit=lb
